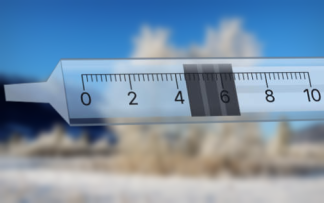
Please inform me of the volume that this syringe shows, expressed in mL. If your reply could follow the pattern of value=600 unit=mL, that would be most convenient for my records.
value=4.4 unit=mL
